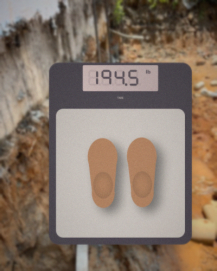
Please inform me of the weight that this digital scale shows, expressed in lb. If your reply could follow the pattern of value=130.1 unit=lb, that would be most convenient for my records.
value=194.5 unit=lb
